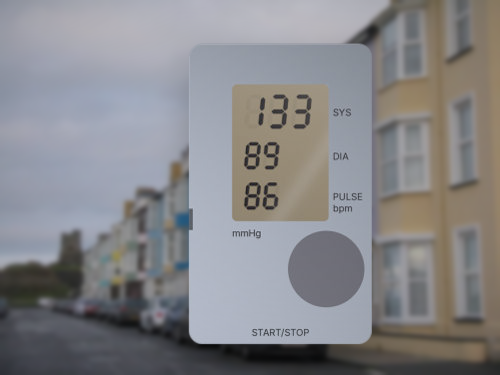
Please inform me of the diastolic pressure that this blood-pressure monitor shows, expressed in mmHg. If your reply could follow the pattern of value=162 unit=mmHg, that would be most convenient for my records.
value=89 unit=mmHg
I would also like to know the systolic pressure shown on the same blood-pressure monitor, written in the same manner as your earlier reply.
value=133 unit=mmHg
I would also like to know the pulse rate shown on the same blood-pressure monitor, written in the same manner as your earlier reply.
value=86 unit=bpm
